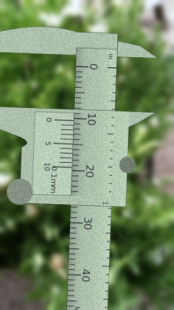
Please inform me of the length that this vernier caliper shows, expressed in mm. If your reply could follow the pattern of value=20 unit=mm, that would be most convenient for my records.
value=10.4 unit=mm
